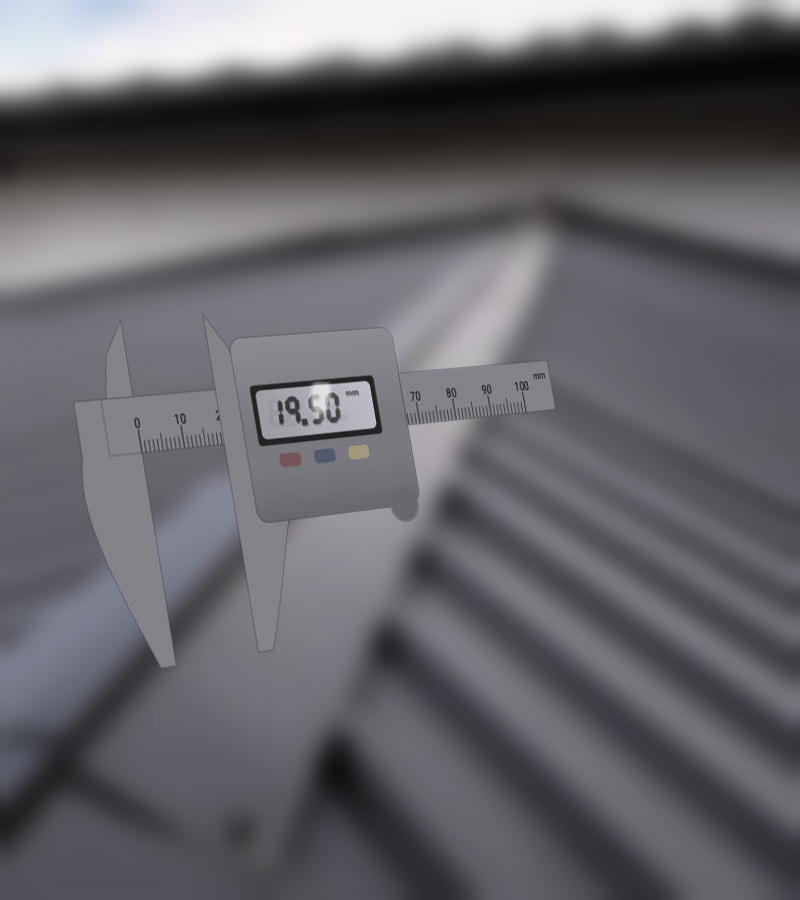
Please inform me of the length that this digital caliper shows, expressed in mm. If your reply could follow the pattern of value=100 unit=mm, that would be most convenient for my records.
value=19.50 unit=mm
